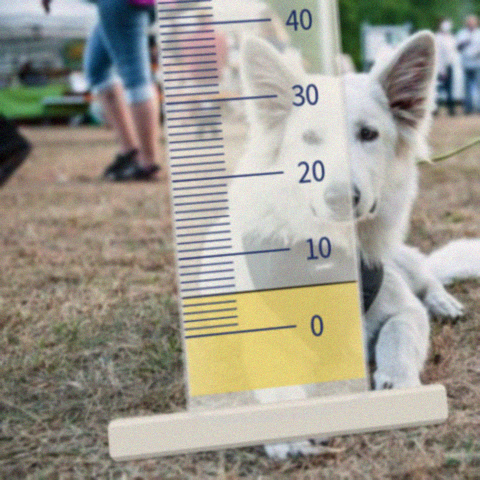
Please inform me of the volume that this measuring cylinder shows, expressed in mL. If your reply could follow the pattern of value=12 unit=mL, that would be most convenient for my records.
value=5 unit=mL
